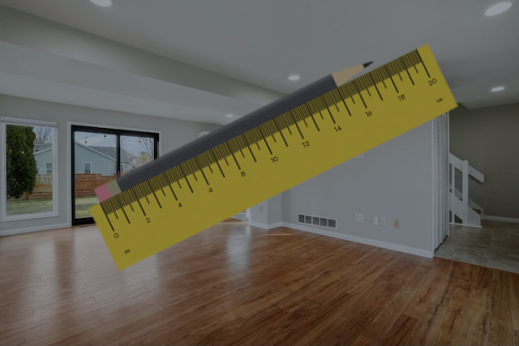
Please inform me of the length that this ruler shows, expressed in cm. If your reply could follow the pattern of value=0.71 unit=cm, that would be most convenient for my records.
value=17.5 unit=cm
